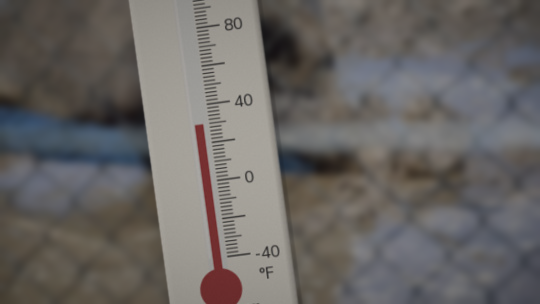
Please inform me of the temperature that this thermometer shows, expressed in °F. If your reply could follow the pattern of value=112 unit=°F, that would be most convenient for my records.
value=30 unit=°F
